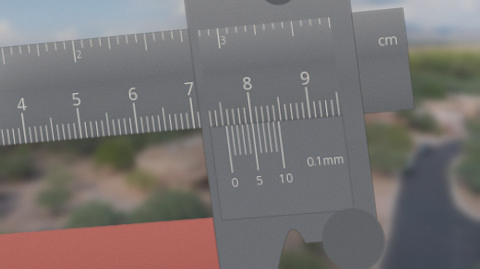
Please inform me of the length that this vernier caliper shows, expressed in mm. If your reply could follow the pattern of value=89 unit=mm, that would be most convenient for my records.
value=75.6 unit=mm
